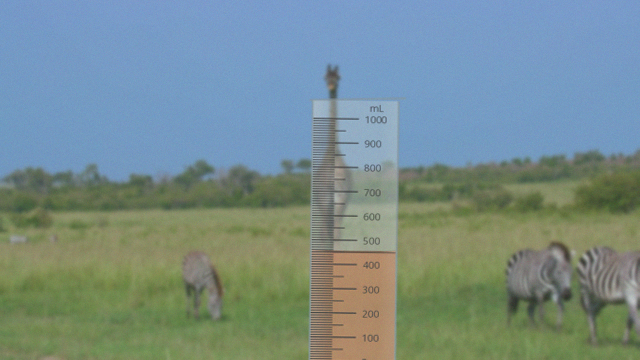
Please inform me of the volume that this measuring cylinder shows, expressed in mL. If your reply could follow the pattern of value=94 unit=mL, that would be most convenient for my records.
value=450 unit=mL
